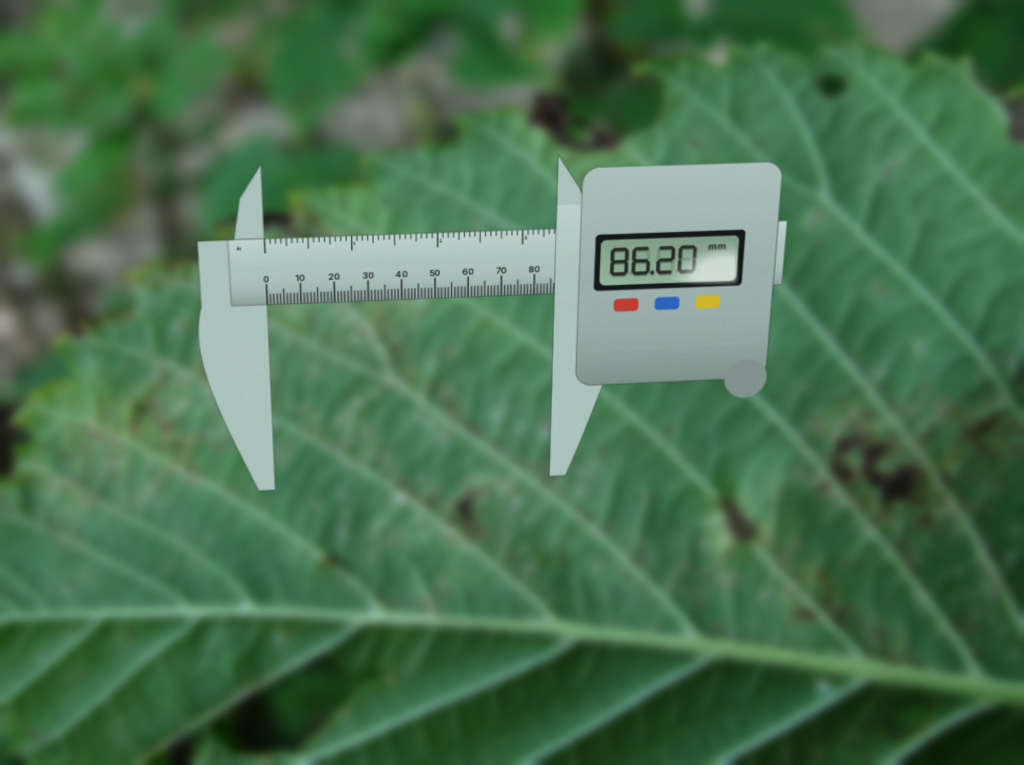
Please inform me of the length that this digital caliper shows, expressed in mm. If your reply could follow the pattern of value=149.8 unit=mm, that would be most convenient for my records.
value=86.20 unit=mm
